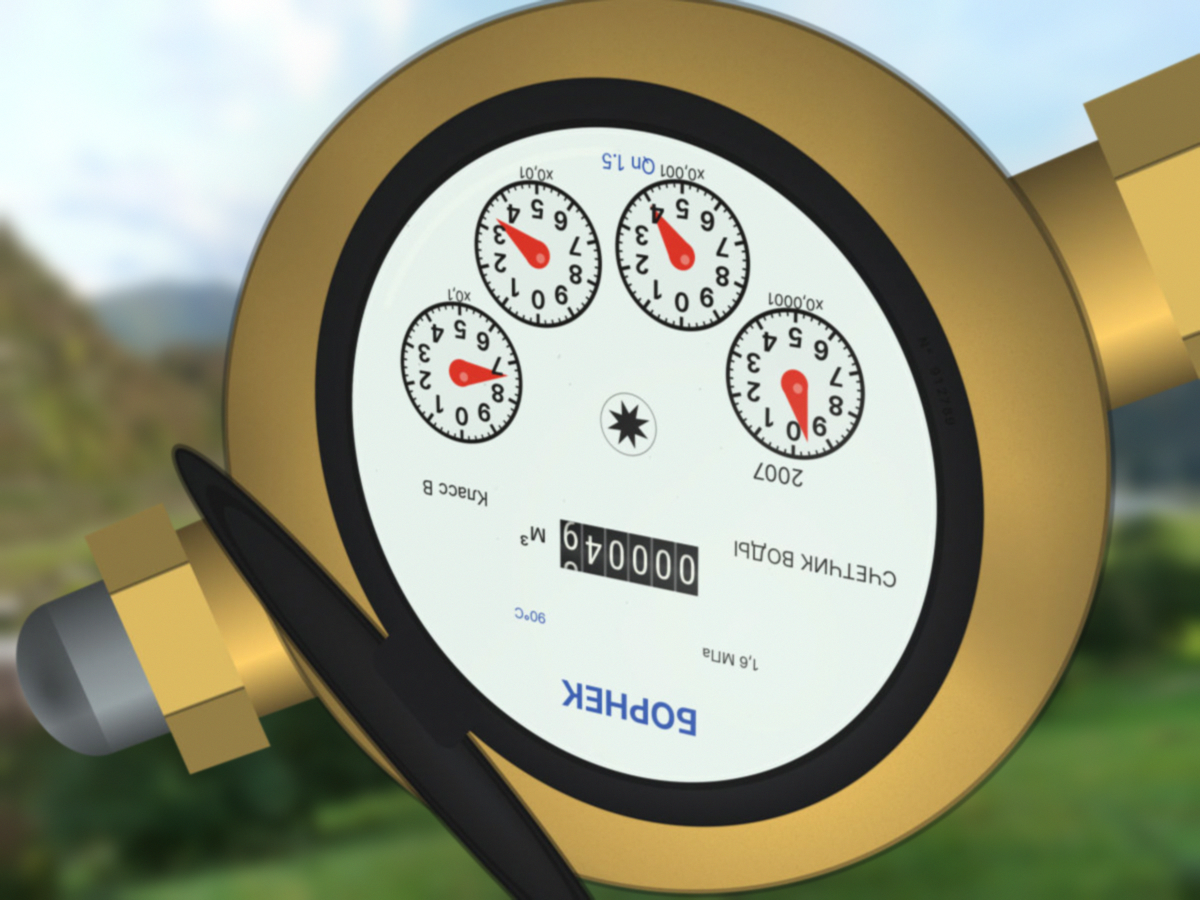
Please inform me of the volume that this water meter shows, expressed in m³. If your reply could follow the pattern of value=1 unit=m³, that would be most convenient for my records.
value=48.7339 unit=m³
